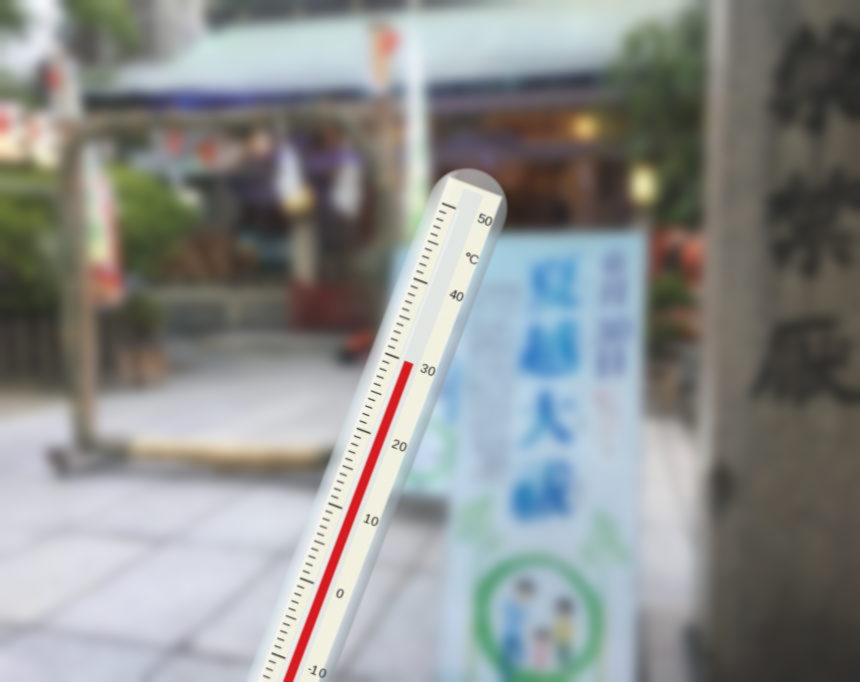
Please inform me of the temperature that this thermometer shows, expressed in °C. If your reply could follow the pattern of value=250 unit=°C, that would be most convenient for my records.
value=30 unit=°C
